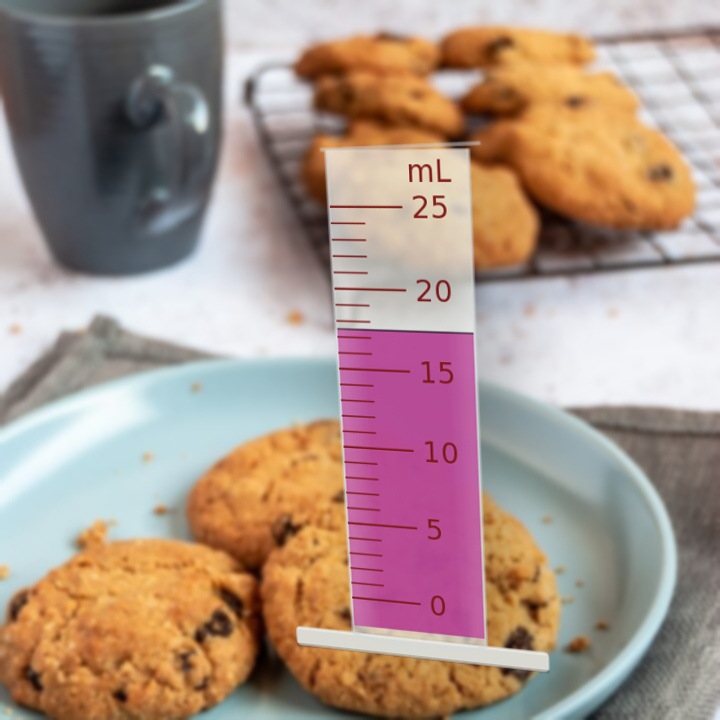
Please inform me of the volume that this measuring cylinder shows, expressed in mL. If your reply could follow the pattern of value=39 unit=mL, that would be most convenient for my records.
value=17.5 unit=mL
